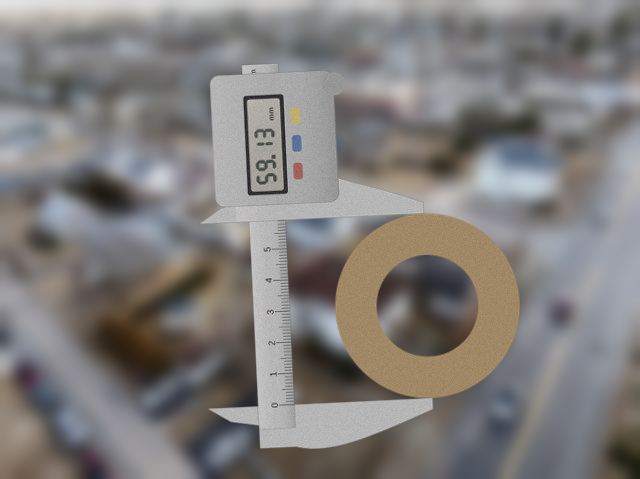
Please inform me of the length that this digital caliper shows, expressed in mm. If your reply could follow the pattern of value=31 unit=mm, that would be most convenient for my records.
value=59.13 unit=mm
